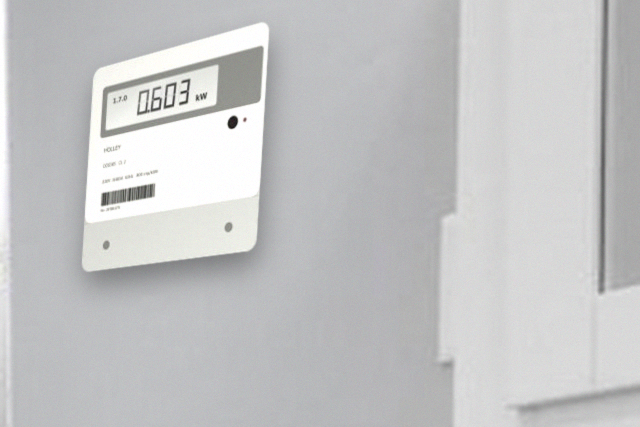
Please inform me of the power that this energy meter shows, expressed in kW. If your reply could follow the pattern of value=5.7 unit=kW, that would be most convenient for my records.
value=0.603 unit=kW
